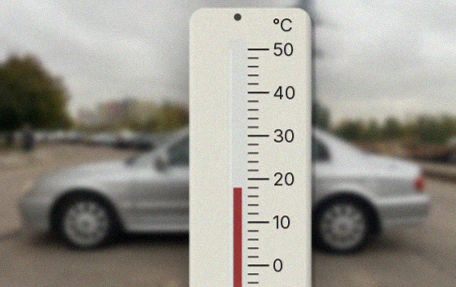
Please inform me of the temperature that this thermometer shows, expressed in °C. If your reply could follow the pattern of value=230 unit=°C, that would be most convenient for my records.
value=18 unit=°C
